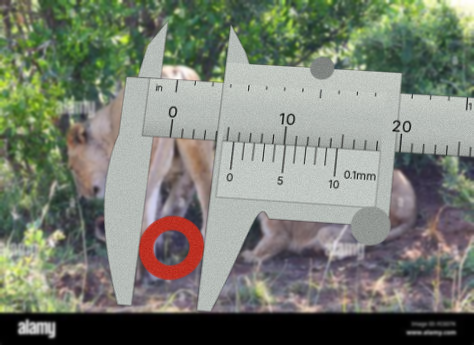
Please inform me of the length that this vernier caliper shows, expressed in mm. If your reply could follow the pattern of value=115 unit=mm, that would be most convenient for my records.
value=5.6 unit=mm
